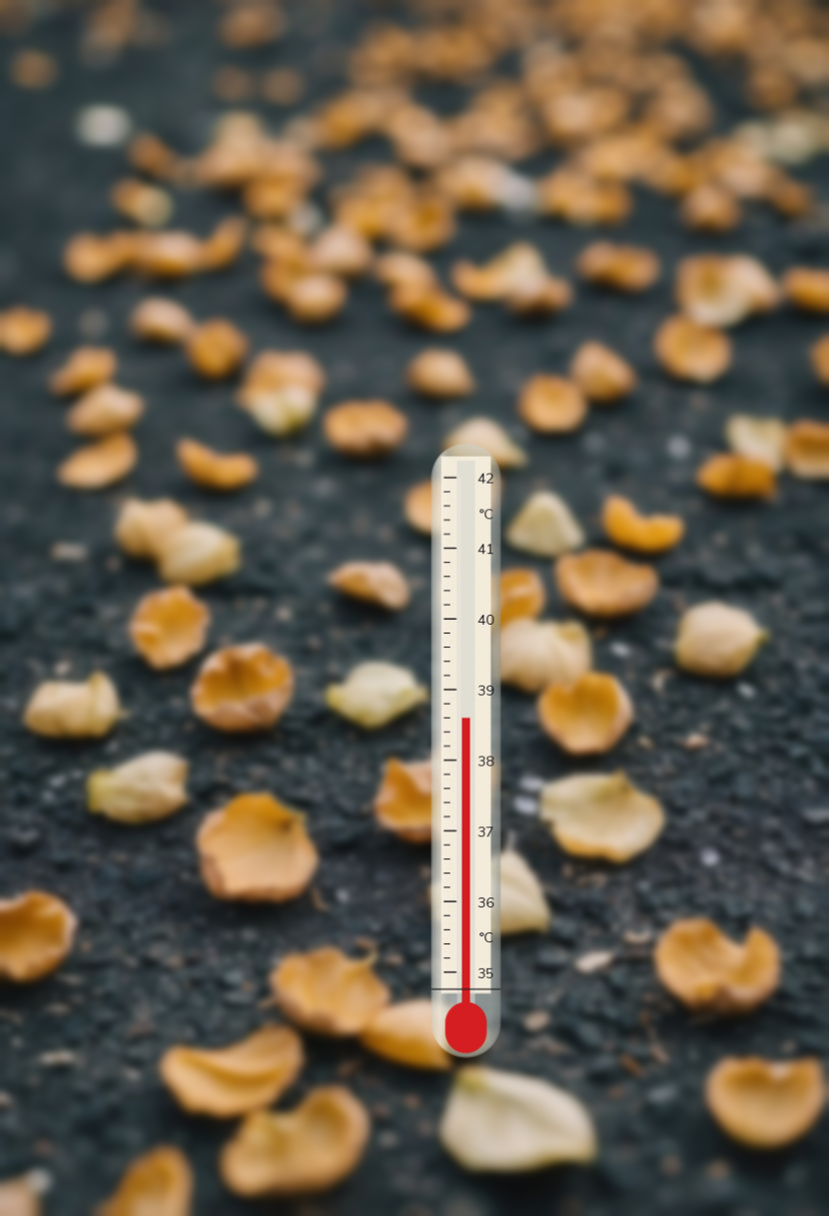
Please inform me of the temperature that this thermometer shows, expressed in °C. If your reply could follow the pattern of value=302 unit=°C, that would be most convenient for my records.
value=38.6 unit=°C
